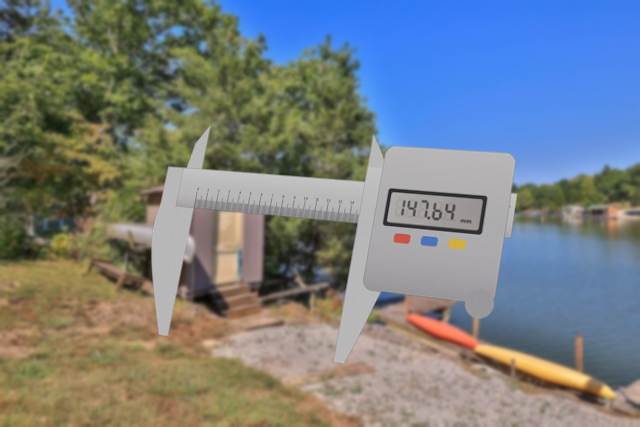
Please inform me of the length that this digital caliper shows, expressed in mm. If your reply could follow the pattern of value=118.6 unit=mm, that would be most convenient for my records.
value=147.64 unit=mm
